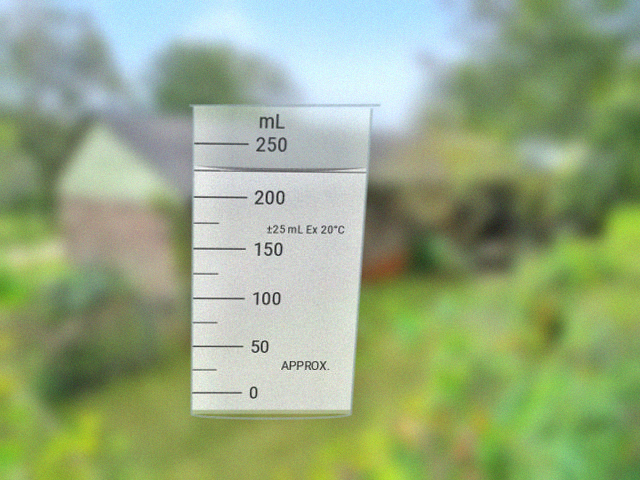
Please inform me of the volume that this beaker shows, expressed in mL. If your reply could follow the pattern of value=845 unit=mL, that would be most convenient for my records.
value=225 unit=mL
